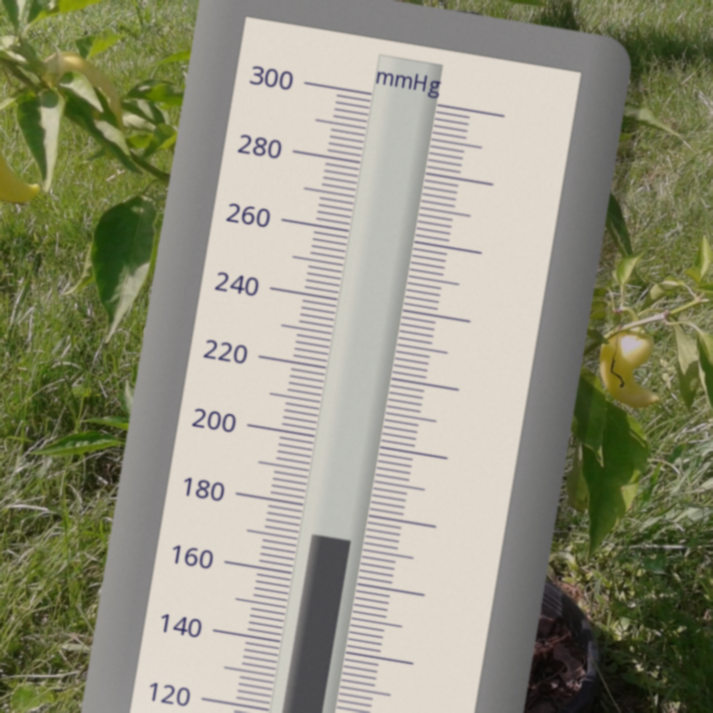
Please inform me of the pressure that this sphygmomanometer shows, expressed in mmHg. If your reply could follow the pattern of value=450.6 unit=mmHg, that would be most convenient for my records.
value=172 unit=mmHg
